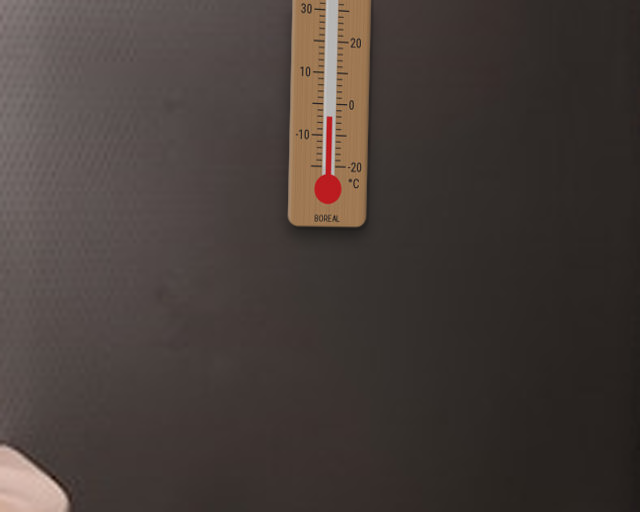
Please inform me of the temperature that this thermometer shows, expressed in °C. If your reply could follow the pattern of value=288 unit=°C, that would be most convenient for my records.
value=-4 unit=°C
